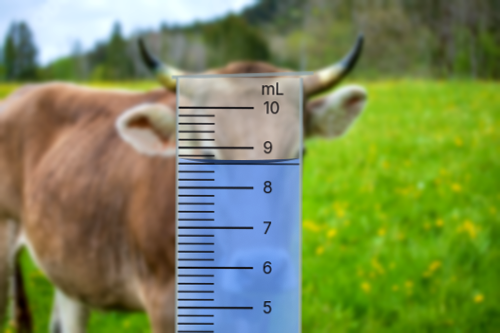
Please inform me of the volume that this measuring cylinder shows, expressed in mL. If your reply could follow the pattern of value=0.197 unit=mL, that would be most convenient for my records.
value=8.6 unit=mL
